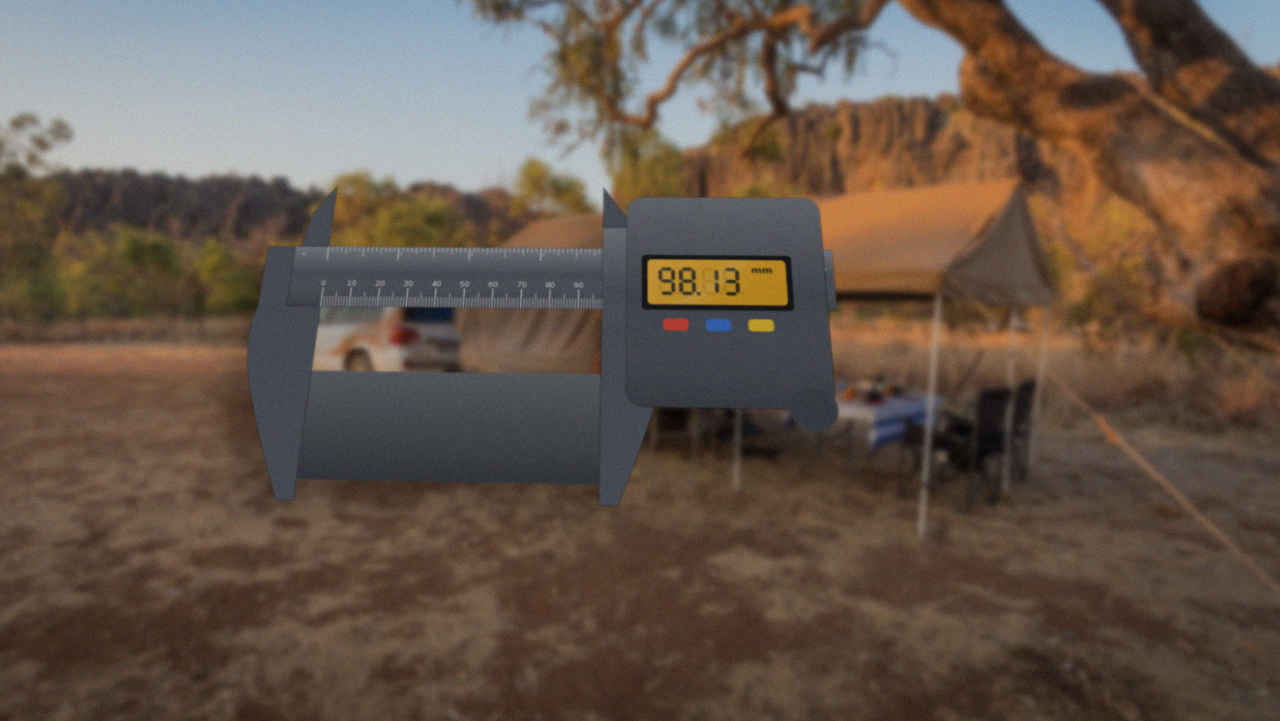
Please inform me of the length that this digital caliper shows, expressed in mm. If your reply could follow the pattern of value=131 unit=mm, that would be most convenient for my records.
value=98.13 unit=mm
